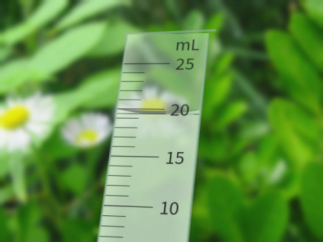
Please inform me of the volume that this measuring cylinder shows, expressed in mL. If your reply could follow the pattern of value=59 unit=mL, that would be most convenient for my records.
value=19.5 unit=mL
